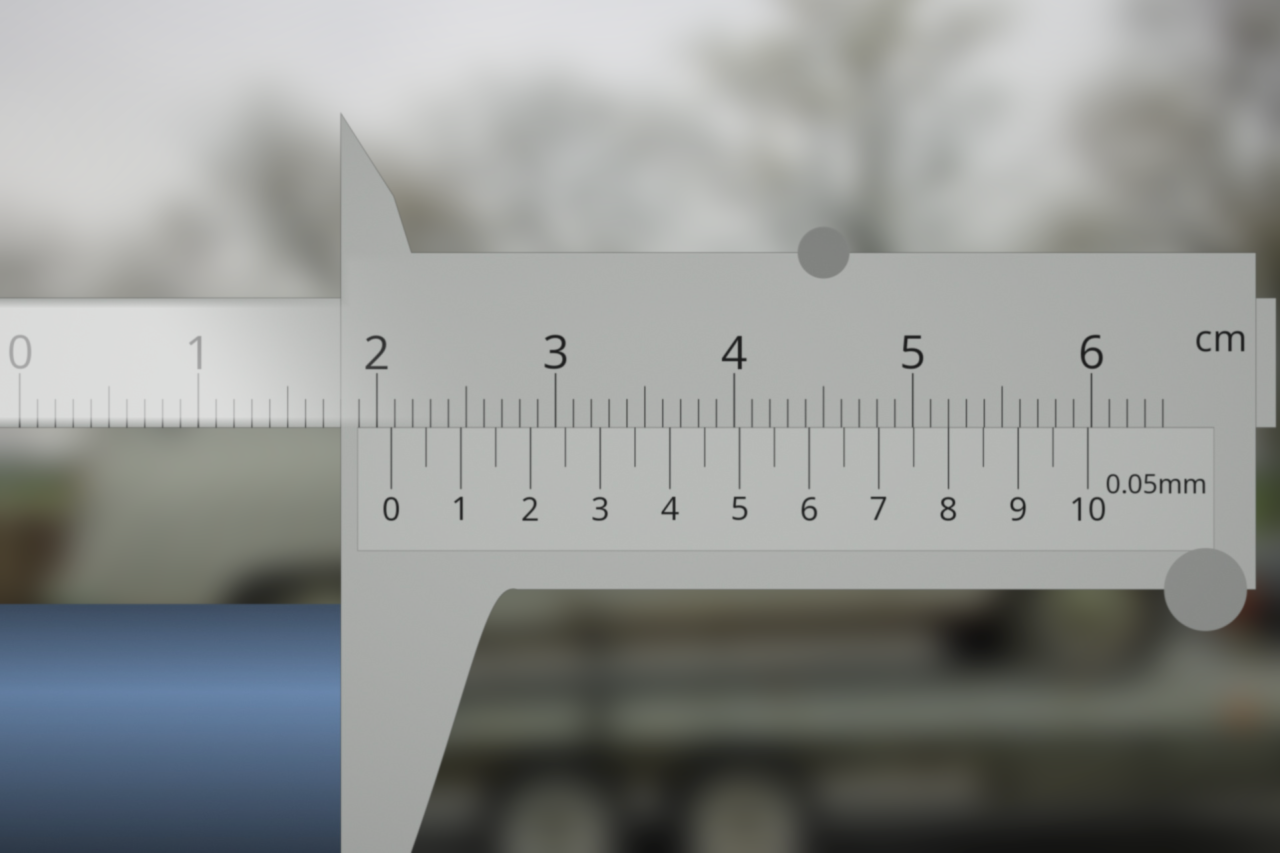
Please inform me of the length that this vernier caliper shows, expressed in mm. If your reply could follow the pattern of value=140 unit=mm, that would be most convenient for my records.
value=20.8 unit=mm
